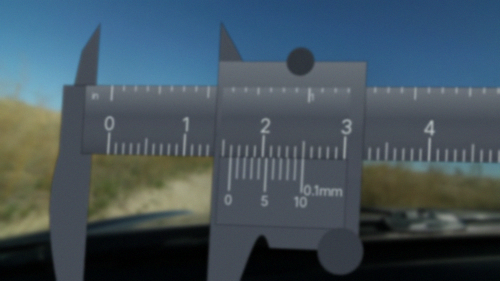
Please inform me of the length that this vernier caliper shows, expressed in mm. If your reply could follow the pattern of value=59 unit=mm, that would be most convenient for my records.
value=16.0 unit=mm
